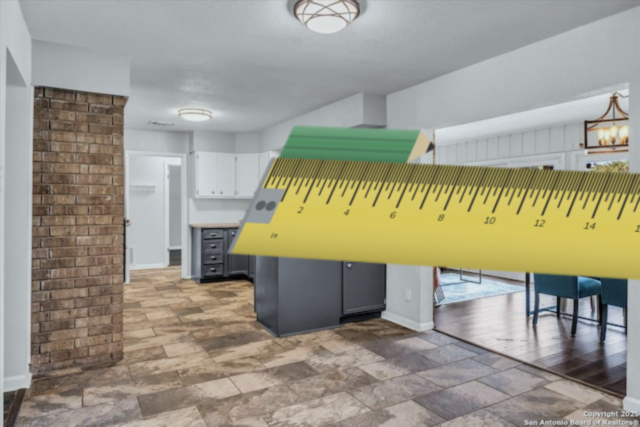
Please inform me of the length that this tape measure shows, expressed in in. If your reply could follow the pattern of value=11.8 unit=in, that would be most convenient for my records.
value=6.5 unit=in
